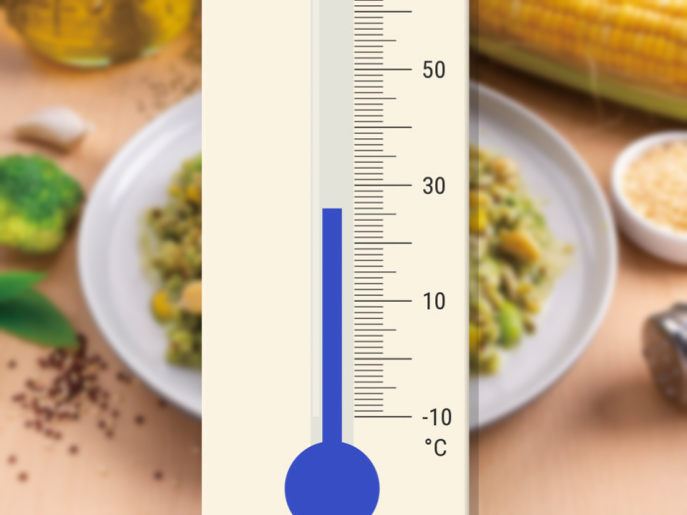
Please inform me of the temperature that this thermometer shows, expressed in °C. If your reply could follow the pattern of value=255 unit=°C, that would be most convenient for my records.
value=26 unit=°C
